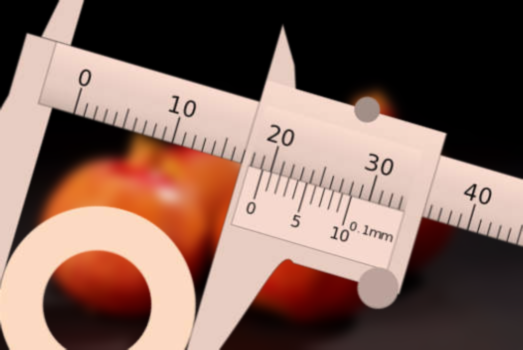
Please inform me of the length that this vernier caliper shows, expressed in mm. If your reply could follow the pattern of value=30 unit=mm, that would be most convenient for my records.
value=19.2 unit=mm
